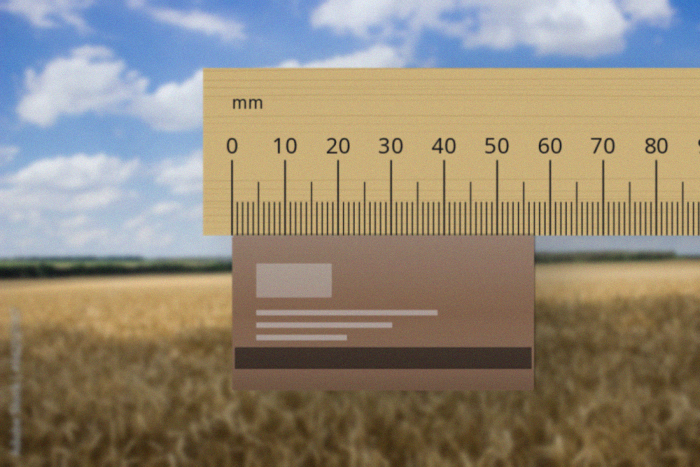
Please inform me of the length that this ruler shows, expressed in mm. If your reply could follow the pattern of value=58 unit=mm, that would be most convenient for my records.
value=57 unit=mm
